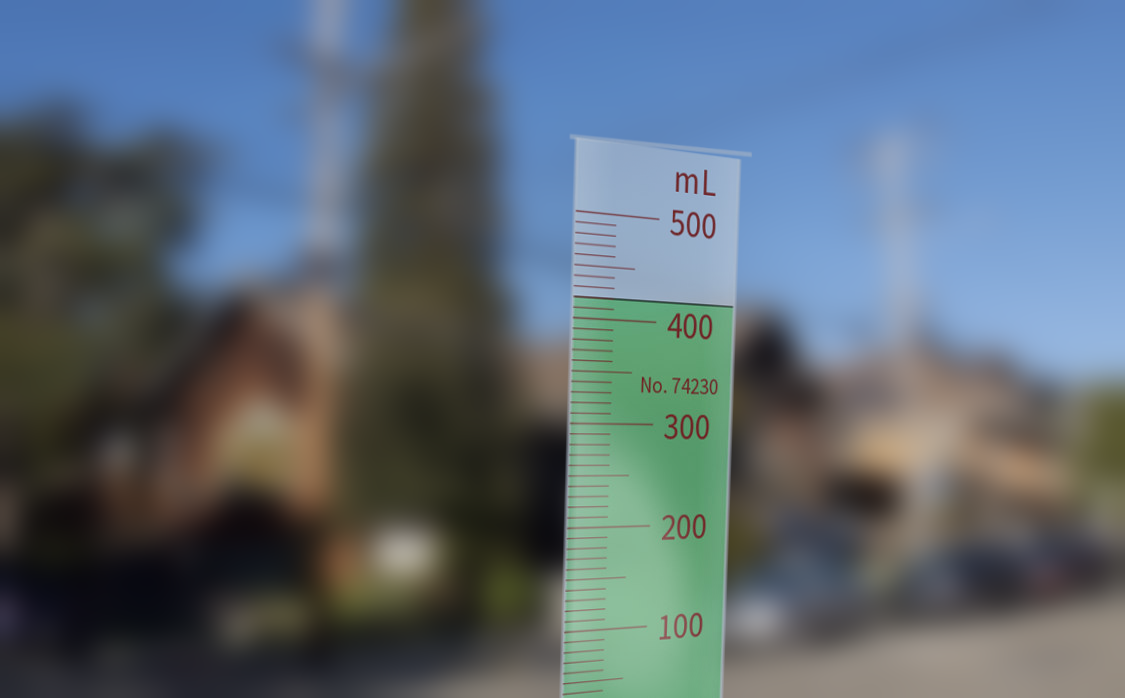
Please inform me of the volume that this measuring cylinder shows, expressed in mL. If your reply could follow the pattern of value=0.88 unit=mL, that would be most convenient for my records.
value=420 unit=mL
